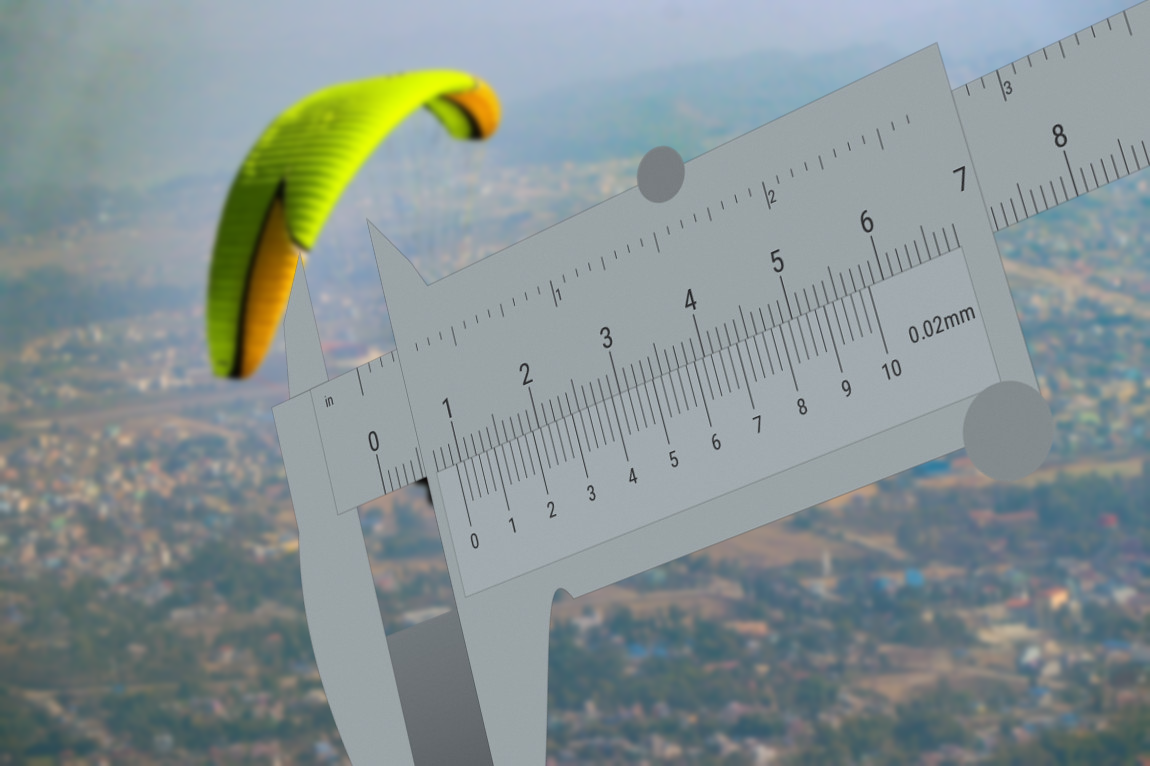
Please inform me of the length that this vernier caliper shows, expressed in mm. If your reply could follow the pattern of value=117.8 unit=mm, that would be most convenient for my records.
value=9.4 unit=mm
